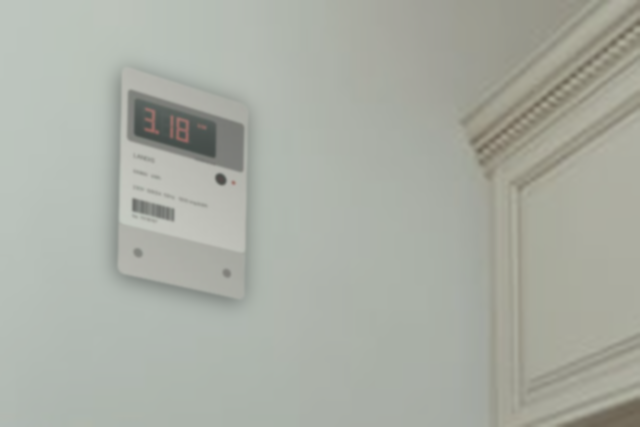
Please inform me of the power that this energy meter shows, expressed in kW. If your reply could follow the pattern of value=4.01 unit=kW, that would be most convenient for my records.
value=3.18 unit=kW
